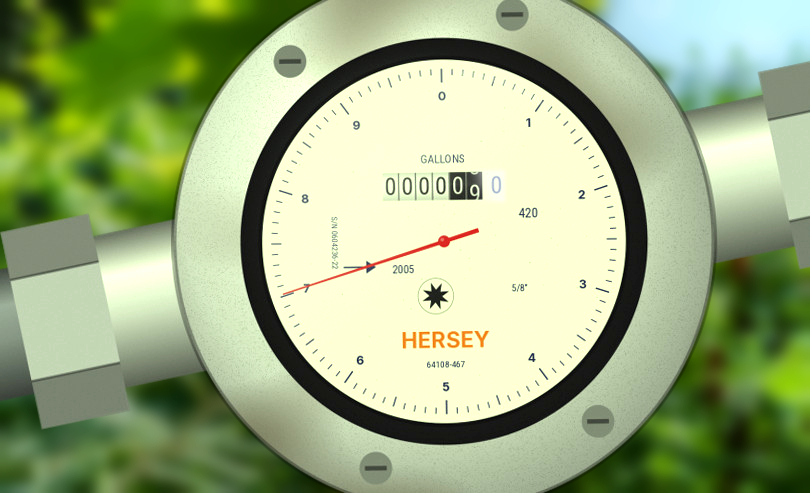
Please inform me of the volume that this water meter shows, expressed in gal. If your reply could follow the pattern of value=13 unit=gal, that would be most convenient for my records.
value=87.0 unit=gal
